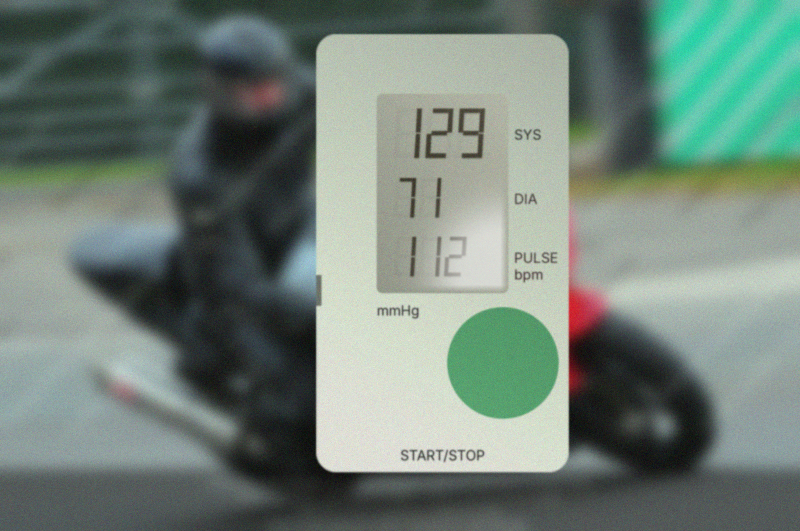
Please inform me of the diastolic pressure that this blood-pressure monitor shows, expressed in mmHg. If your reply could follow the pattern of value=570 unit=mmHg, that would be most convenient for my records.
value=71 unit=mmHg
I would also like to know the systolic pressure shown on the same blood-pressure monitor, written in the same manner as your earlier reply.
value=129 unit=mmHg
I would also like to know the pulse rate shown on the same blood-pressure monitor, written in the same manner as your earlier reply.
value=112 unit=bpm
